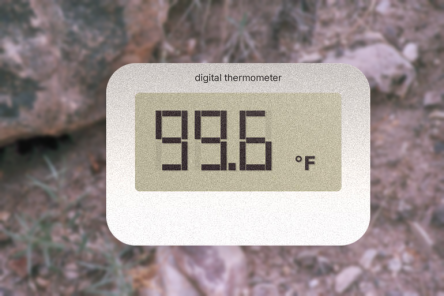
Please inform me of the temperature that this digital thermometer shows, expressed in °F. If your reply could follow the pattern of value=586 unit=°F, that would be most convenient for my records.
value=99.6 unit=°F
